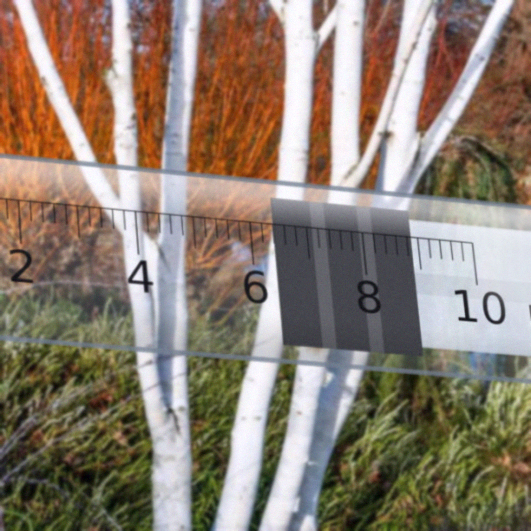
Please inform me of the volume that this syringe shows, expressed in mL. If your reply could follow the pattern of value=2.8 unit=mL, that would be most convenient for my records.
value=6.4 unit=mL
